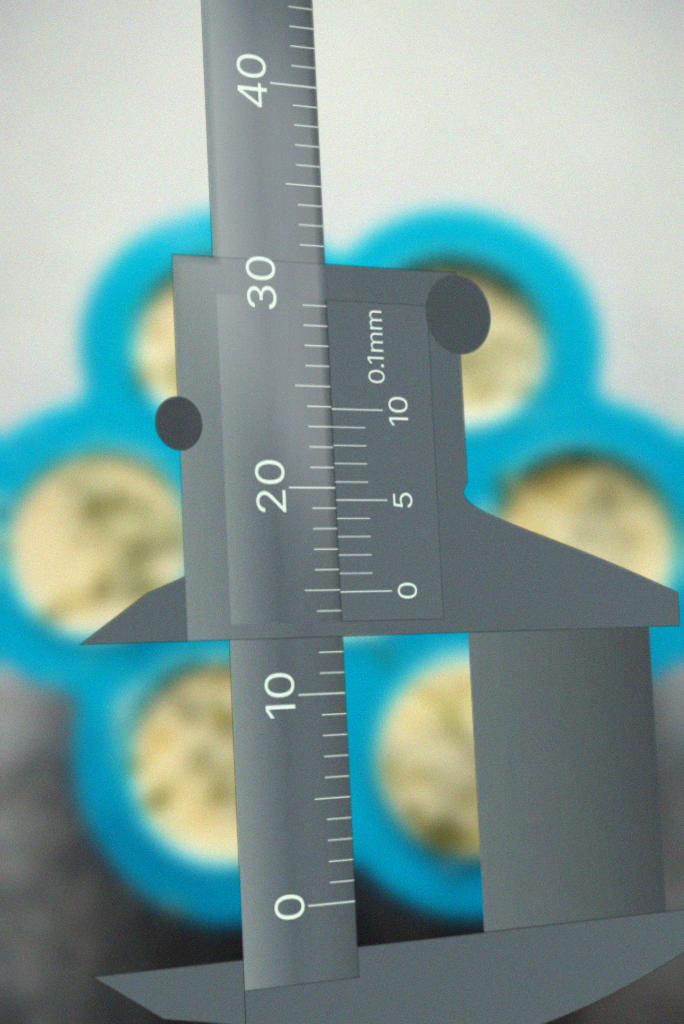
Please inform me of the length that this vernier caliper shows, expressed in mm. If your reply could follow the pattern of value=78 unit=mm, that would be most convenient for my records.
value=14.9 unit=mm
